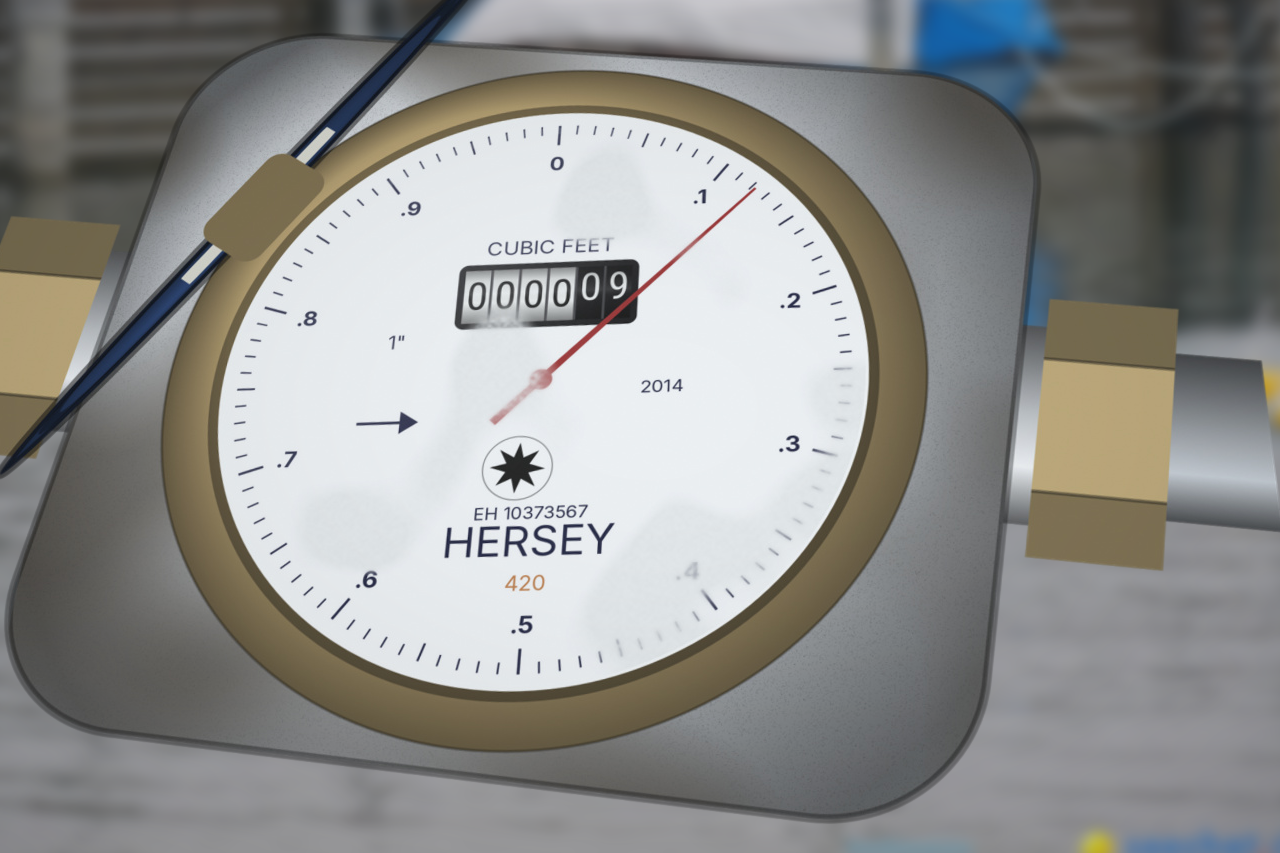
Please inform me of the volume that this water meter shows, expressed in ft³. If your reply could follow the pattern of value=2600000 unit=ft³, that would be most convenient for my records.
value=9.12 unit=ft³
